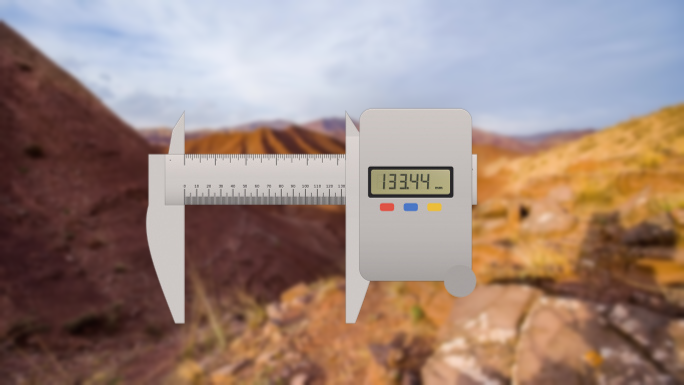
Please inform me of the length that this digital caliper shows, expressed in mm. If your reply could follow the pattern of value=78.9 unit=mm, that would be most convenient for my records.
value=133.44 unit=mm
